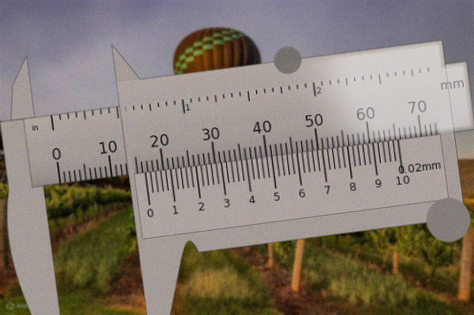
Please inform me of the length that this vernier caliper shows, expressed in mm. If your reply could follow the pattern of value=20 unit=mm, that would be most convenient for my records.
value=16.5 unit=mm
